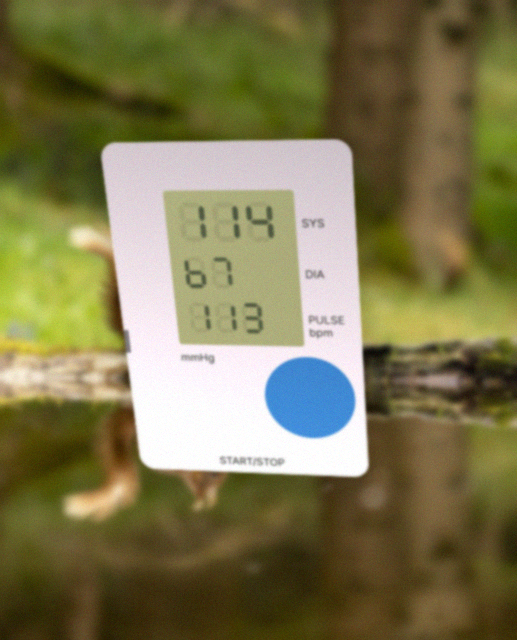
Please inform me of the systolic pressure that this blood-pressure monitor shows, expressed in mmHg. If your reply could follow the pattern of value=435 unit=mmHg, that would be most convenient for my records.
value=114 unit=mmHg
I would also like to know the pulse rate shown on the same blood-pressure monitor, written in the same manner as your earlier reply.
value=113 unit=bpm
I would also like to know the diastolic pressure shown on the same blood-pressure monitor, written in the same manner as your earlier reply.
value=67 unit=mmHg
